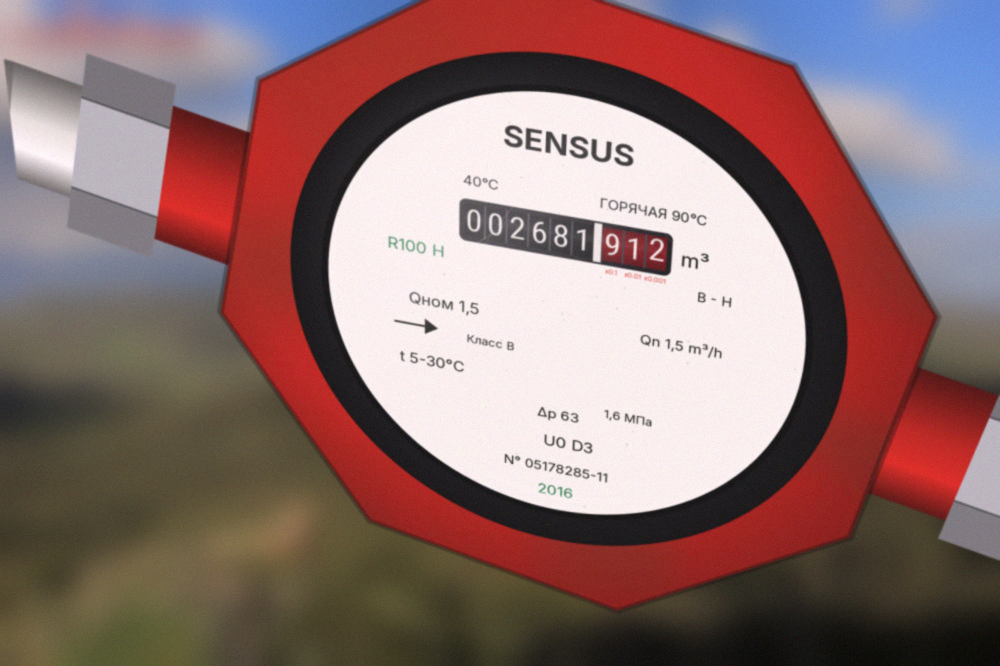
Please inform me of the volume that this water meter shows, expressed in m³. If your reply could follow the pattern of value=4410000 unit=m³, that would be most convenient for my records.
value=2681.912 unit=m³
